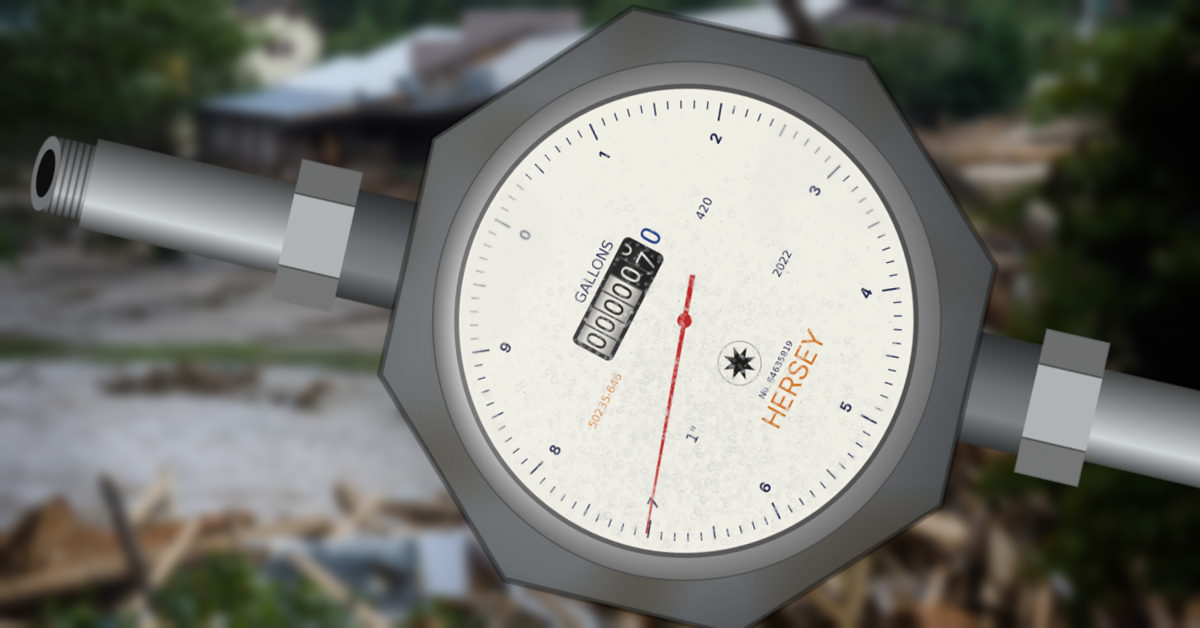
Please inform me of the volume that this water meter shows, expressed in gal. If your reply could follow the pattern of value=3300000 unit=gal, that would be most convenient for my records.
value=67.0 unit=gal
